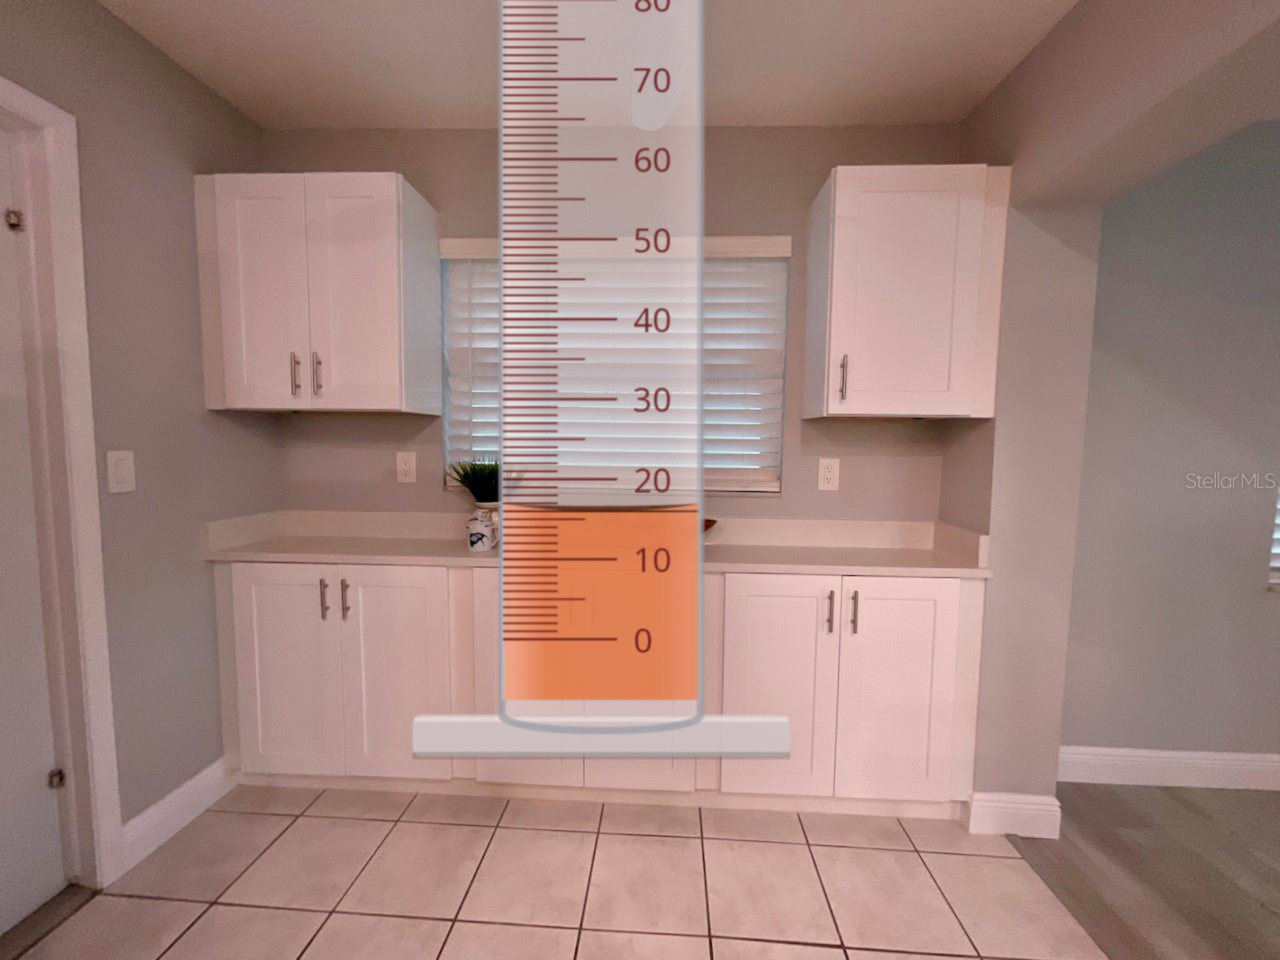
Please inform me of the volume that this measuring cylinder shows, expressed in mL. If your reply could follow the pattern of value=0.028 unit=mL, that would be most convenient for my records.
value=16 unit=mL
